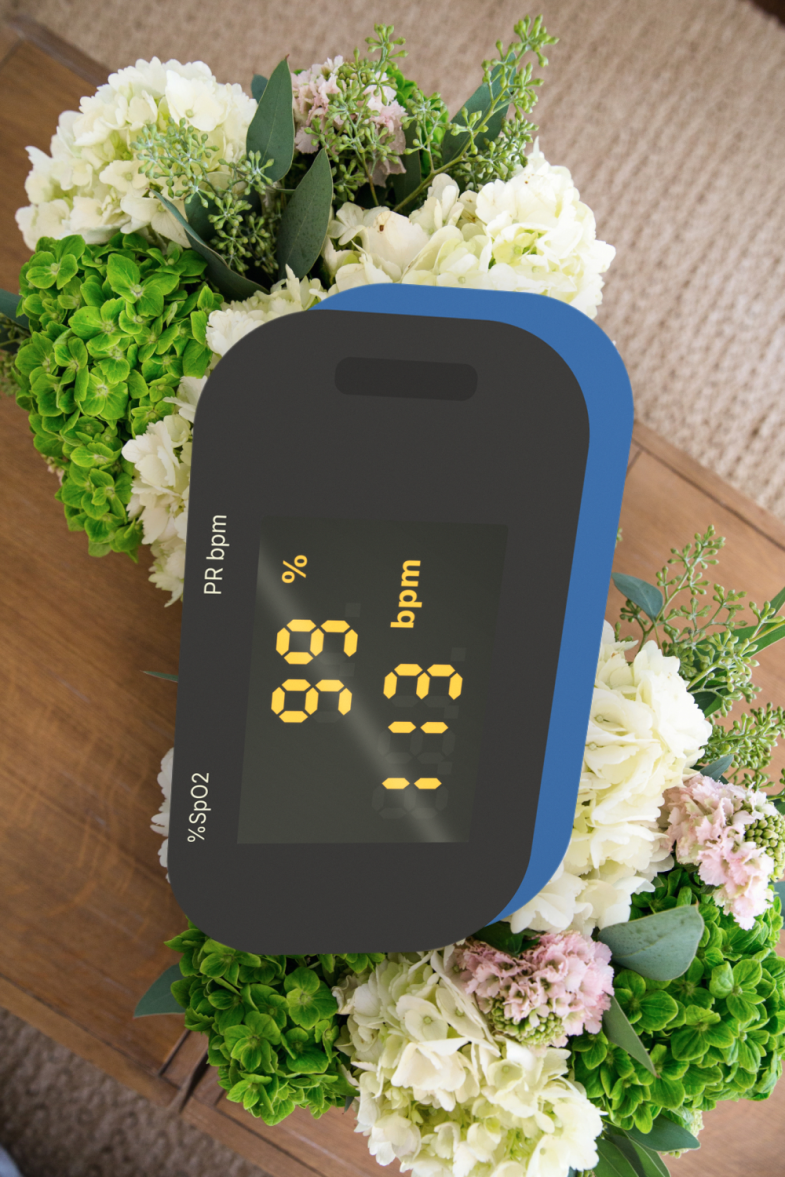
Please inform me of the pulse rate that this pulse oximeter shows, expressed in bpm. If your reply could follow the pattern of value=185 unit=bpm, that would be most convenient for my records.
value=113 unit=bpm
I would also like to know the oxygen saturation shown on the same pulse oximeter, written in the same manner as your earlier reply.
value=99 unit=%
